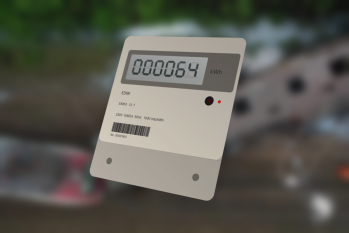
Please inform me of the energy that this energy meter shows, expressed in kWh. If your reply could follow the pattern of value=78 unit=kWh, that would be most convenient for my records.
value=64 unit=kWh
